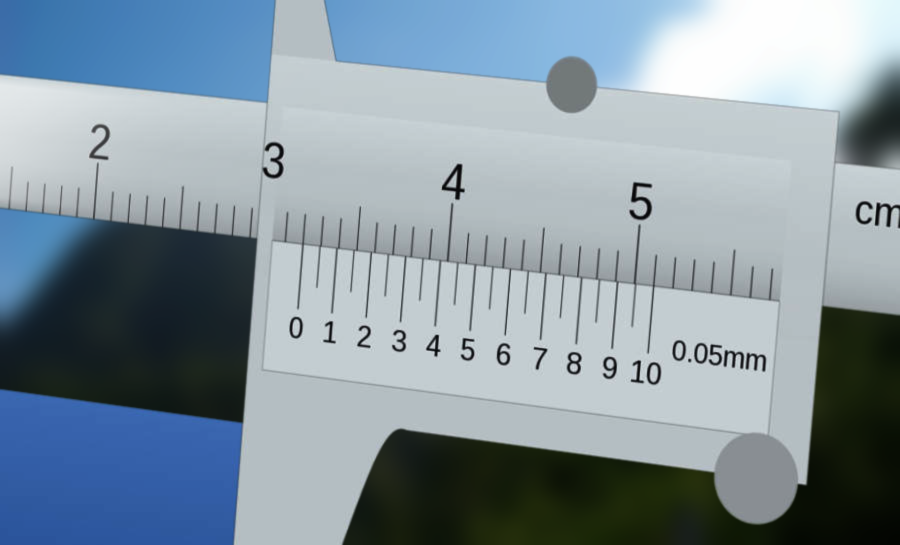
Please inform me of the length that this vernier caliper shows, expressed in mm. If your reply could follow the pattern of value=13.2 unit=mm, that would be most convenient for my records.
value=32.0 unit=mm
